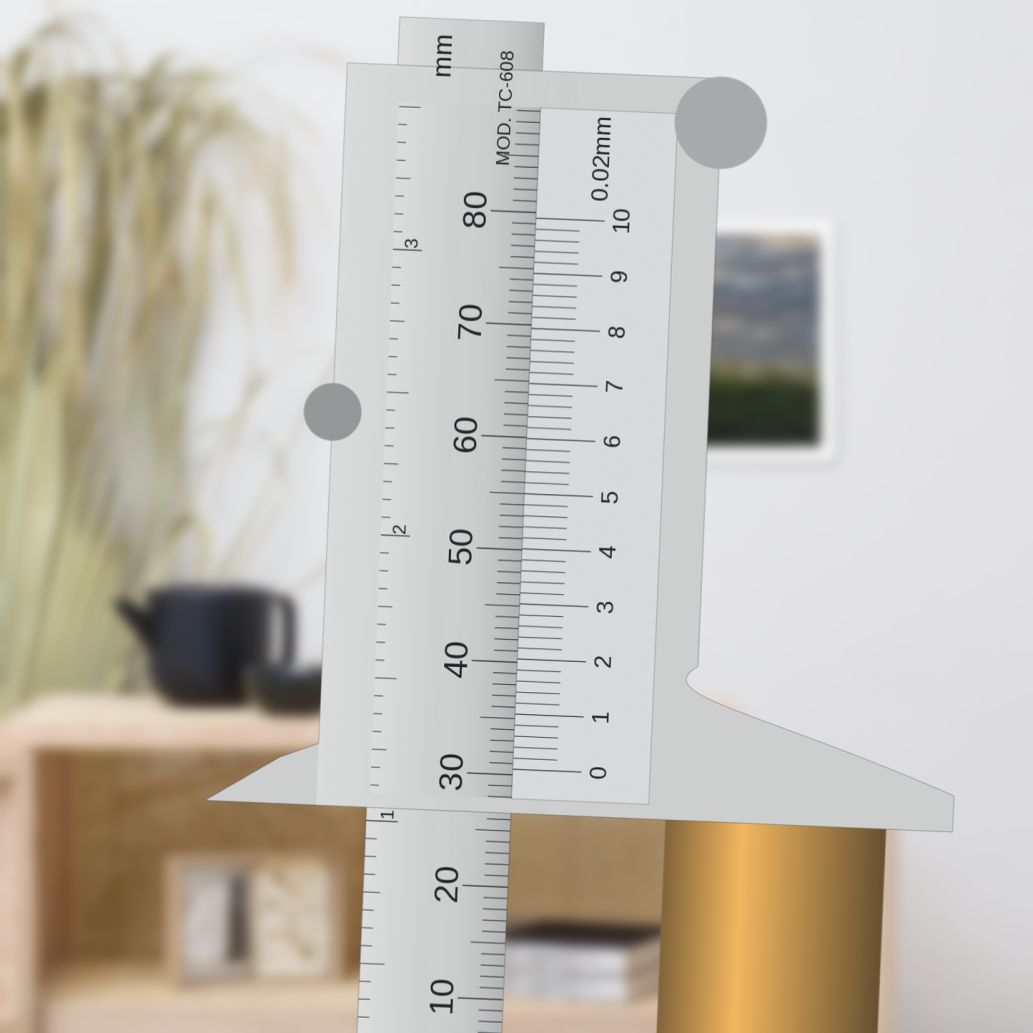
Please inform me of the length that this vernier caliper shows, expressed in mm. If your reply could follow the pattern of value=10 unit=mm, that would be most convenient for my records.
value=30.5 unit=mm
